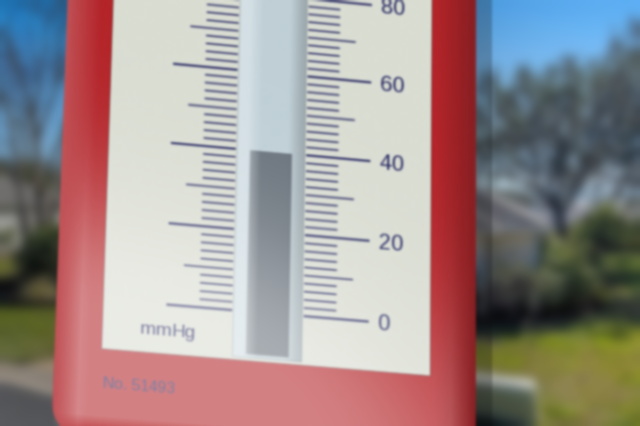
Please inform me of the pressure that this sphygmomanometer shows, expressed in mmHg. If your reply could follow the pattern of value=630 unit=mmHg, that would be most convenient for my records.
value=40 unit=mmHg
